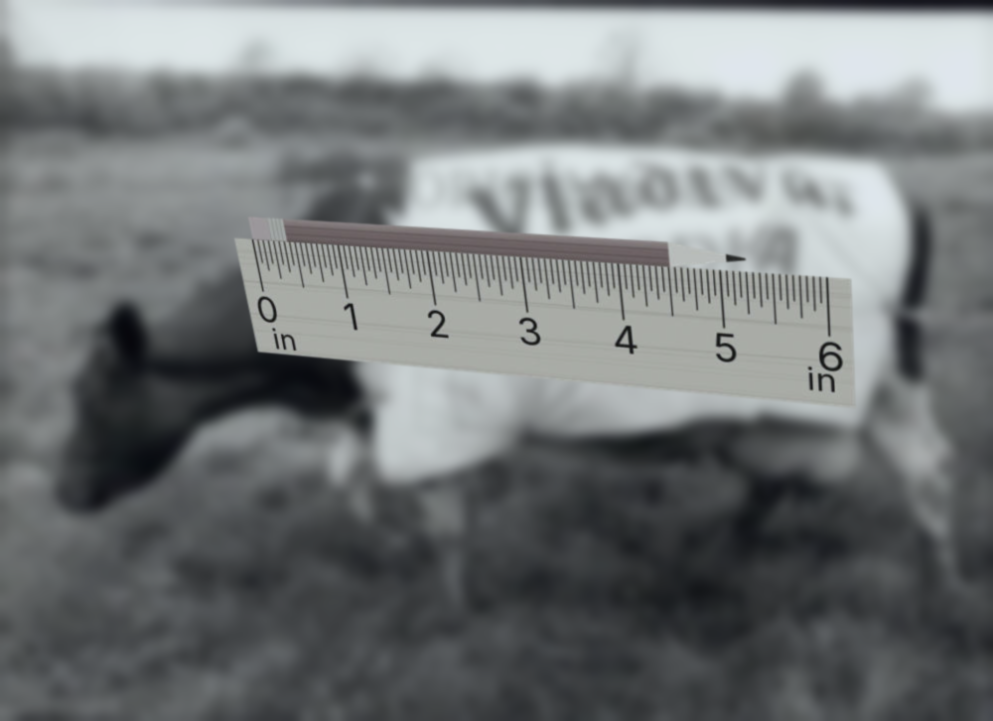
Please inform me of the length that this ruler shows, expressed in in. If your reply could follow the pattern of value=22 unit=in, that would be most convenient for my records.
value=5.25 unit=in
